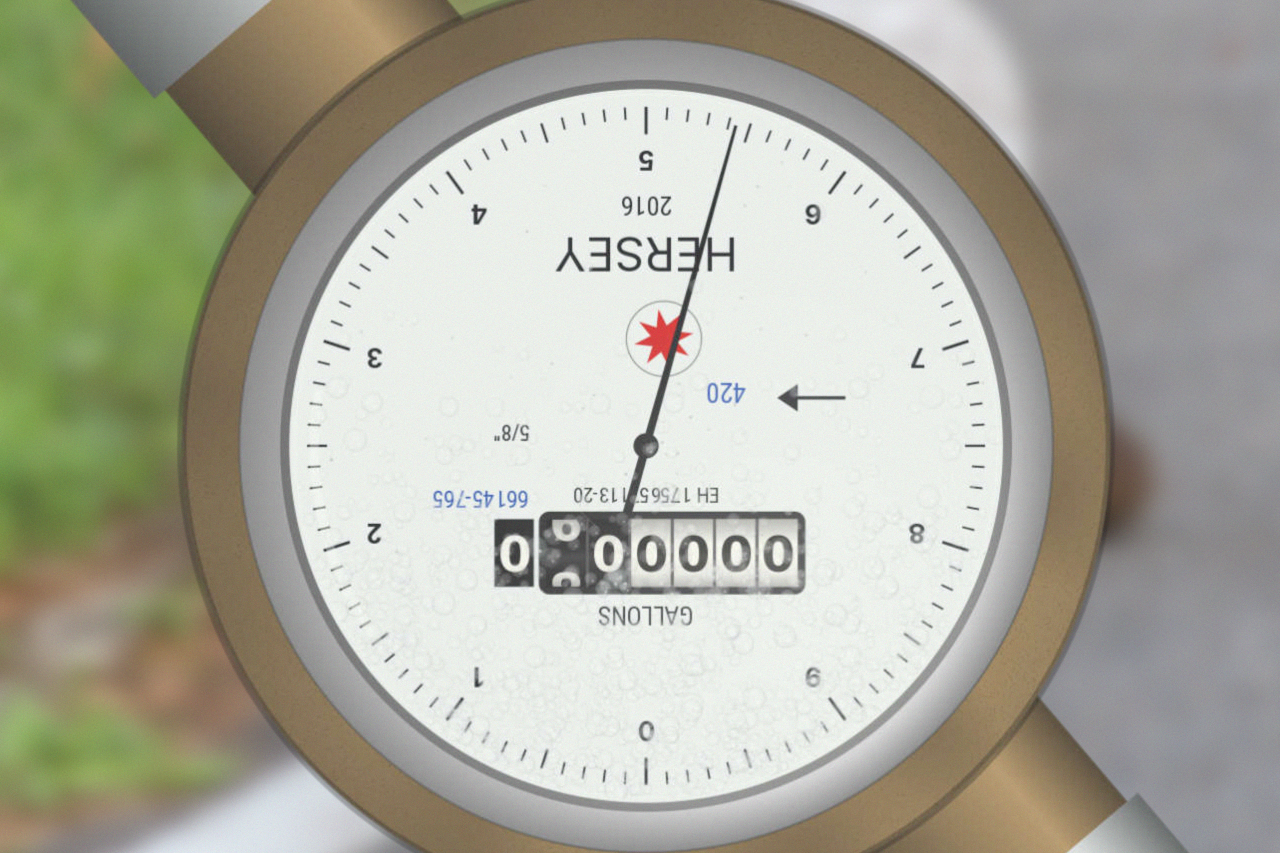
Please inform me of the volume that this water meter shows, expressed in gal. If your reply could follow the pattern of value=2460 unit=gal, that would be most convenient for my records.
value=85.4 unit=gal
